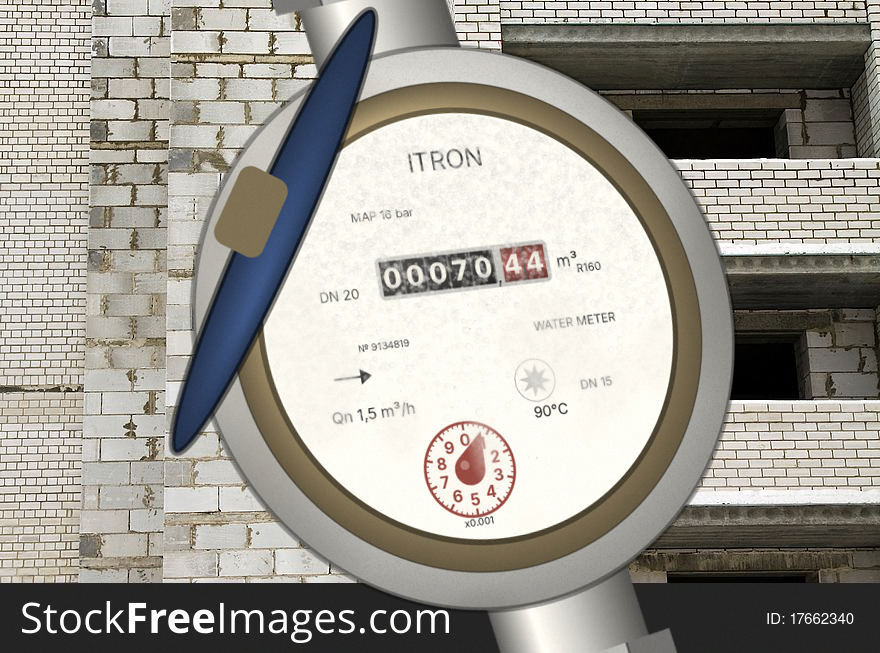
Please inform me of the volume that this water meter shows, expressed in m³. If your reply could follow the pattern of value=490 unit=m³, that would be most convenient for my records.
value=70.440 unit=m³
